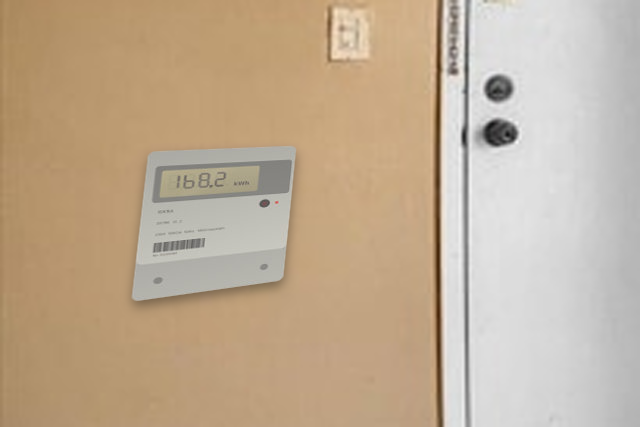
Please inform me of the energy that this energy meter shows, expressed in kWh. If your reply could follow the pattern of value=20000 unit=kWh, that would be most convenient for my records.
value=168.2 unit=kWh
